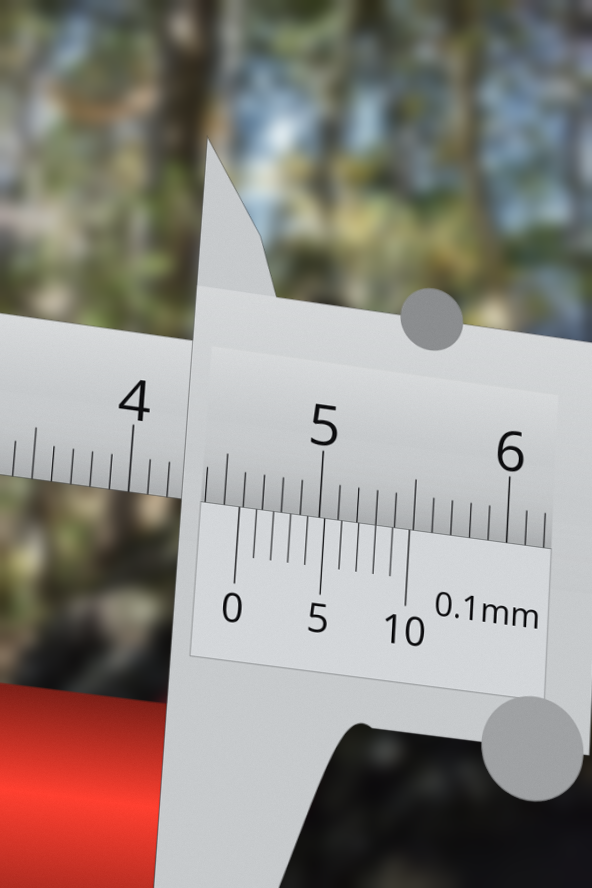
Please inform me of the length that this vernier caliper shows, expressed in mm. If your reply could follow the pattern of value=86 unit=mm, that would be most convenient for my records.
value=45.8 unit=mm
